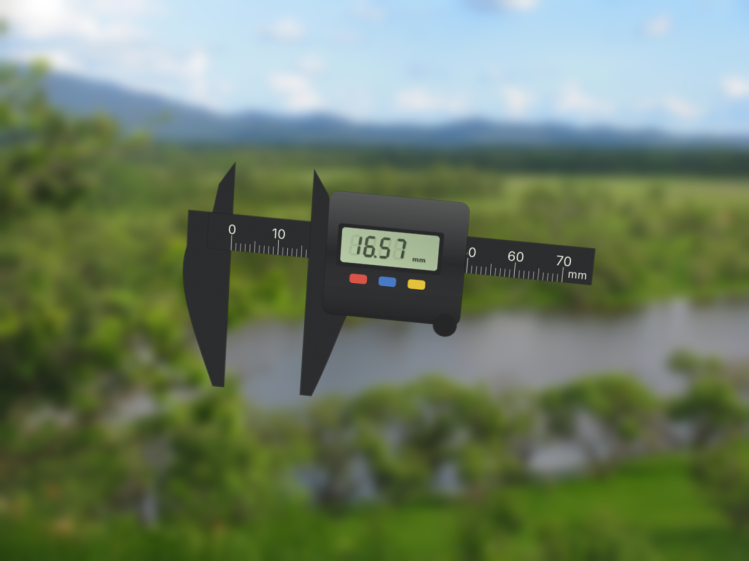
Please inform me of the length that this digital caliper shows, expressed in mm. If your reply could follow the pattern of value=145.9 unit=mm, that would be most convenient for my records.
value=16.57 unit=mm
